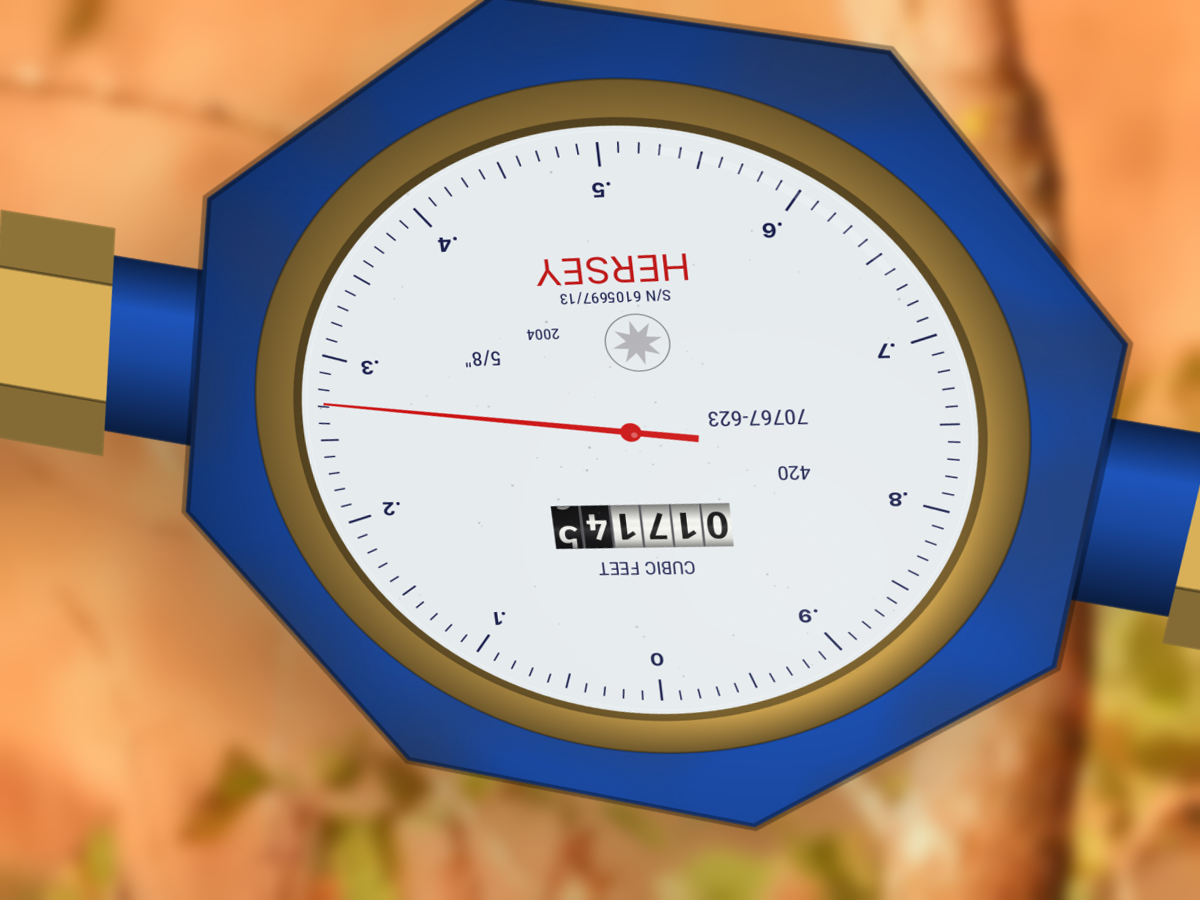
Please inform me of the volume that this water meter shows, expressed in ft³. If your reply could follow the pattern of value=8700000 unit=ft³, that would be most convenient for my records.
value=17145.27 unit=ft³
